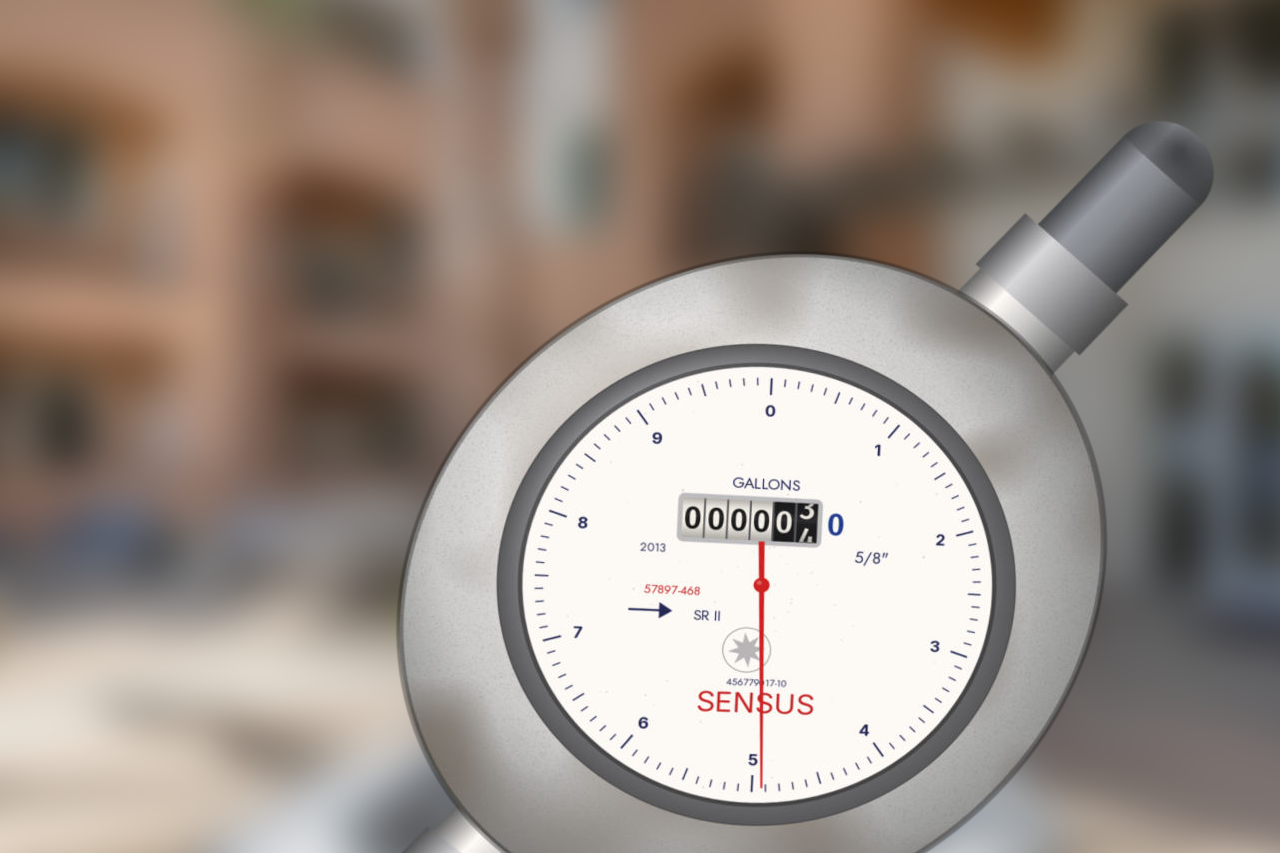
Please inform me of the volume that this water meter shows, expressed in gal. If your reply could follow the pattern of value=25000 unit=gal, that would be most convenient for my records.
value=34.9 unit=gal
